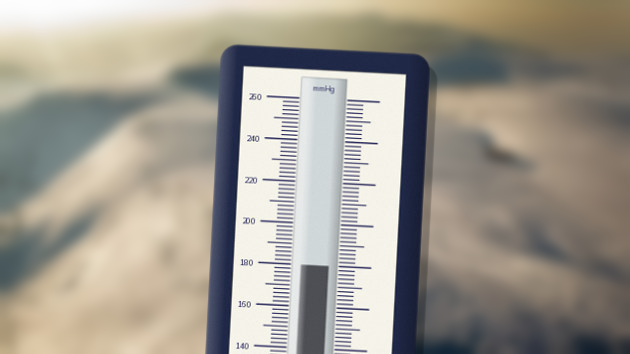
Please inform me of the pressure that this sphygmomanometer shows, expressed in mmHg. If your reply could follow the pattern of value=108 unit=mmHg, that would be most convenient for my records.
value=180 unit=mmHg
